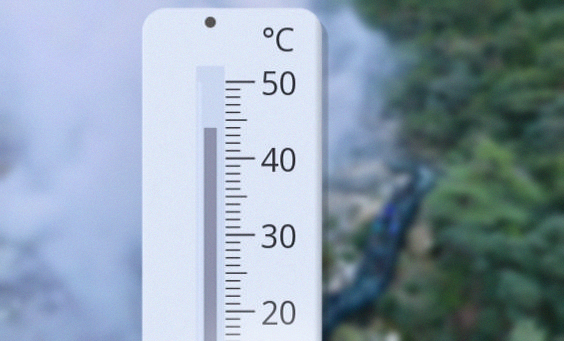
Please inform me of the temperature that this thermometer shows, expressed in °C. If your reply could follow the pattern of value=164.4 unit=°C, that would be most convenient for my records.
value=44 unit=°C
